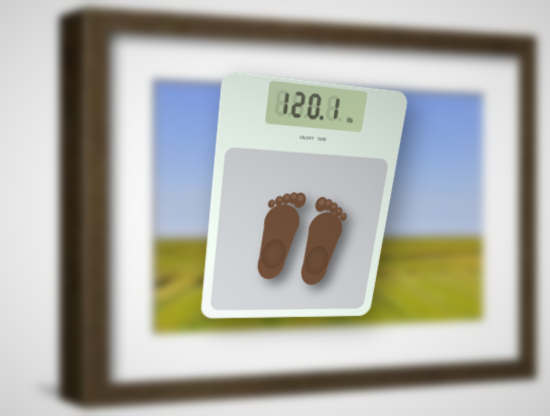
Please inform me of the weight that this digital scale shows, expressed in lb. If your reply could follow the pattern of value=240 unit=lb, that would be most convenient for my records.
value=120.1 unit=lb
